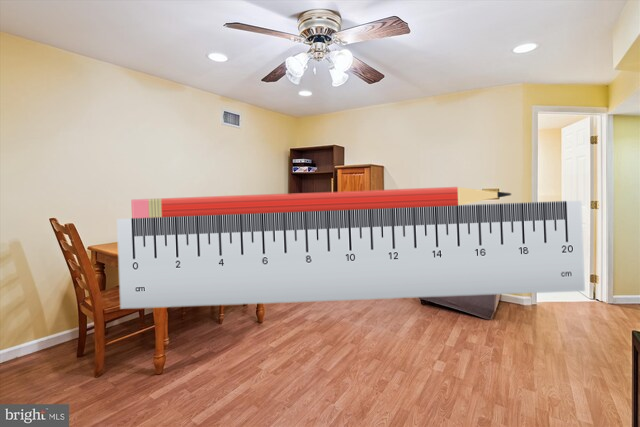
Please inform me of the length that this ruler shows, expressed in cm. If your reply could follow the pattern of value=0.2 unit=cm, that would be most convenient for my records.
value=17.5 unit=cm
